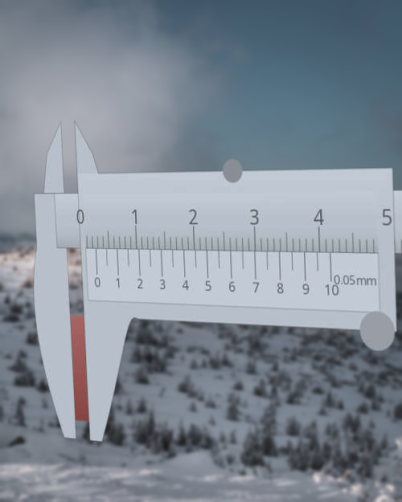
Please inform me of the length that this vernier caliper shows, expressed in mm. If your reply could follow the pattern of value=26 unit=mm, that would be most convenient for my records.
value=2.6 unit=mm
